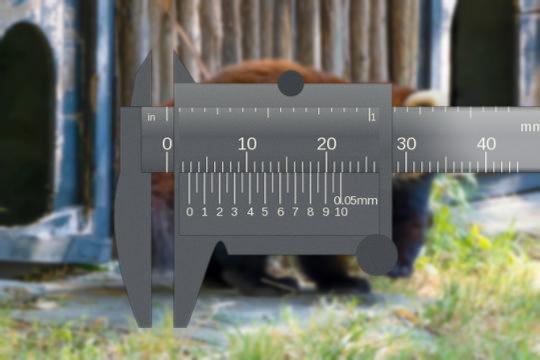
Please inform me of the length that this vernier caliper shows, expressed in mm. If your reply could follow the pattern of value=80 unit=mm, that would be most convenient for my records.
value=2.8 unit=mm
